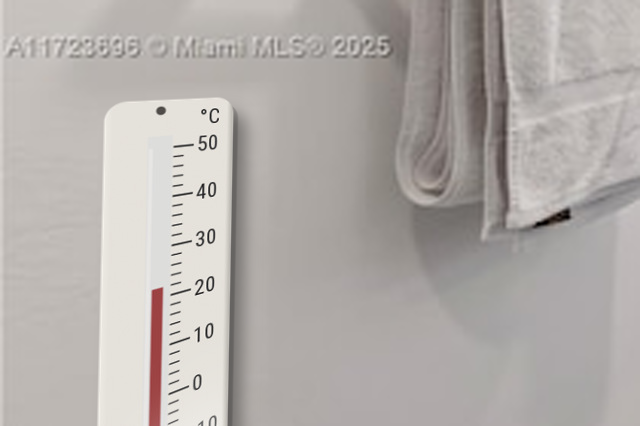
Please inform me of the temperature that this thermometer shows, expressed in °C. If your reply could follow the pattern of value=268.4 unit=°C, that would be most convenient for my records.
value=22 unit=°C
